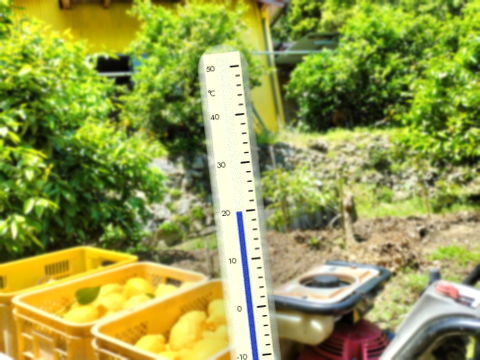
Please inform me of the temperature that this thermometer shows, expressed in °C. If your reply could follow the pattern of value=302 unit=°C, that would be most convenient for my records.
value=20 unit=°C
